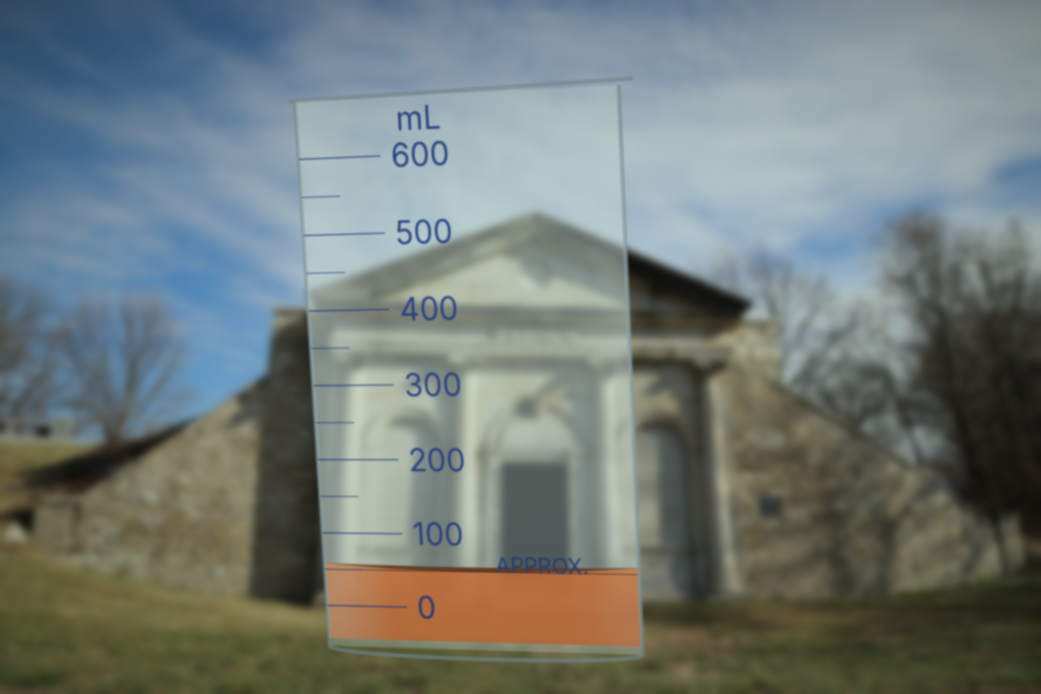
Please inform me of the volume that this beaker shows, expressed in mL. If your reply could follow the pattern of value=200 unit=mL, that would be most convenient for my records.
value=50 unit=mL
